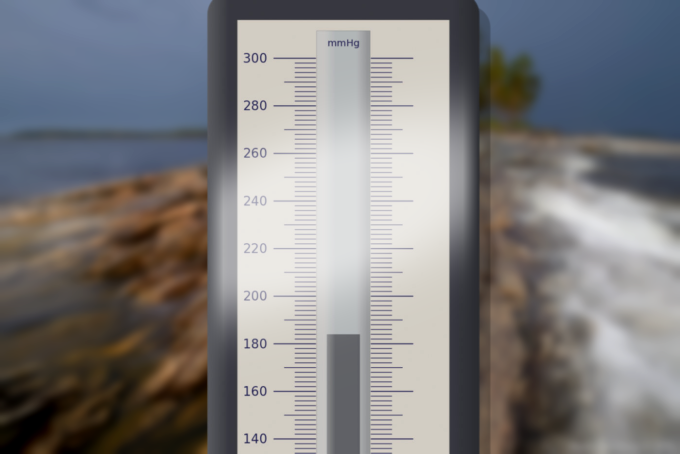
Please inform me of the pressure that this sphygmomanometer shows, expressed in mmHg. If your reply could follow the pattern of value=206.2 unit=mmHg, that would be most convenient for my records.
value=184 unit=mmHg
